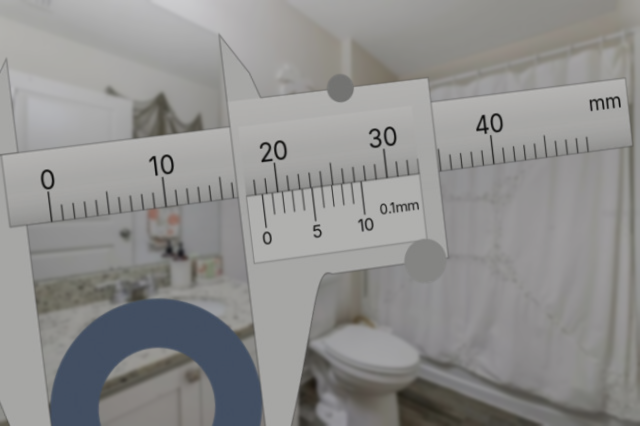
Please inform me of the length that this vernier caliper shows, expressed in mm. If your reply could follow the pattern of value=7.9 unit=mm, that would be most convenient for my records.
value=18.6 unit=mm
